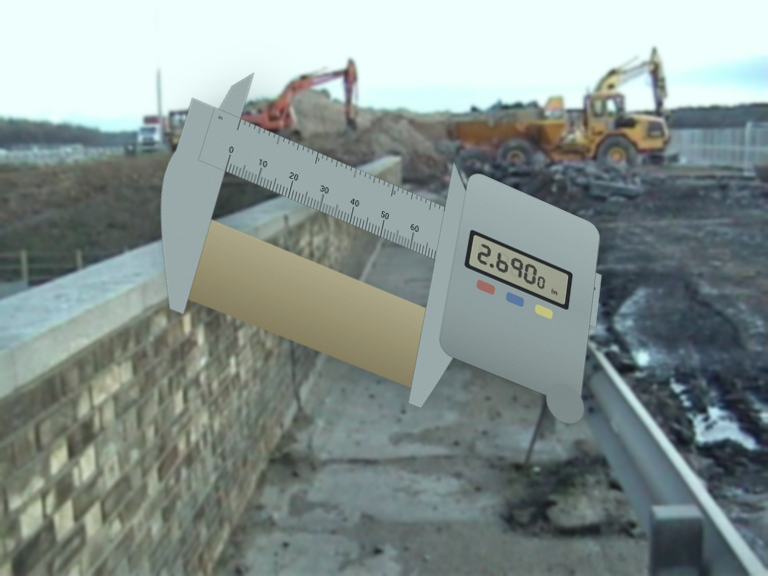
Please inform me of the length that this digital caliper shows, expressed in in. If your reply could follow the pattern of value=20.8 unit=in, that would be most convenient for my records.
value=2.6900 unit=in
